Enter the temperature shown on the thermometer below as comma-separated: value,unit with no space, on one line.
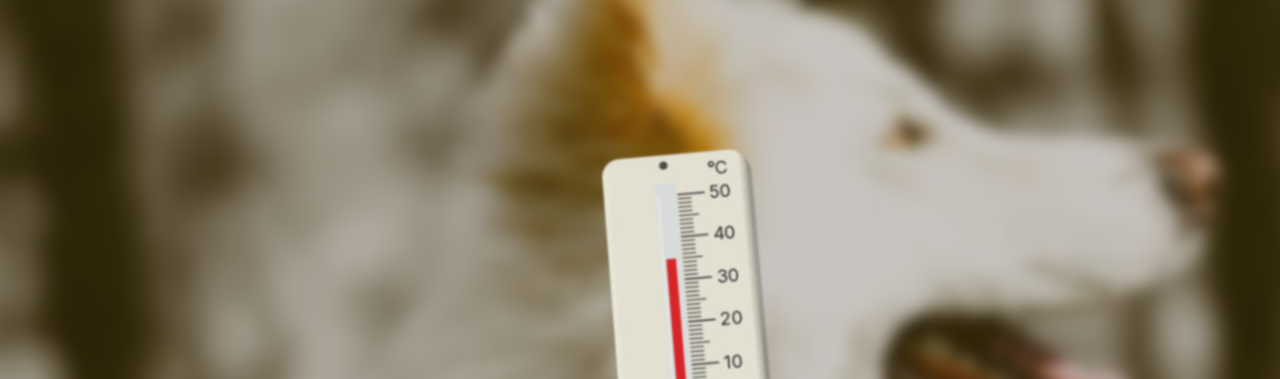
35,°C
